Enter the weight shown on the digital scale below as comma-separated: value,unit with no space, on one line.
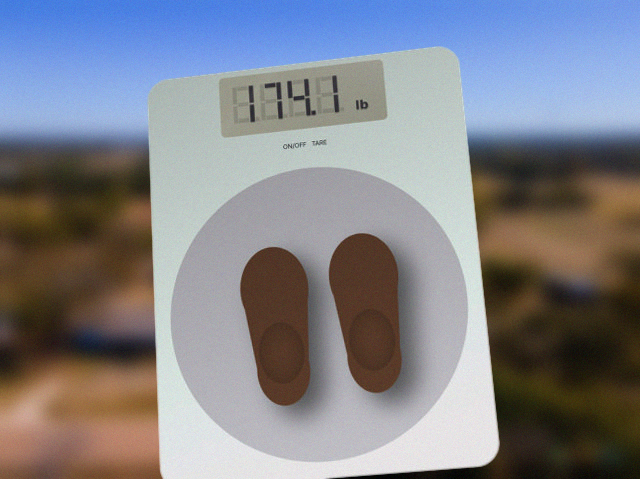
174.1,lb
